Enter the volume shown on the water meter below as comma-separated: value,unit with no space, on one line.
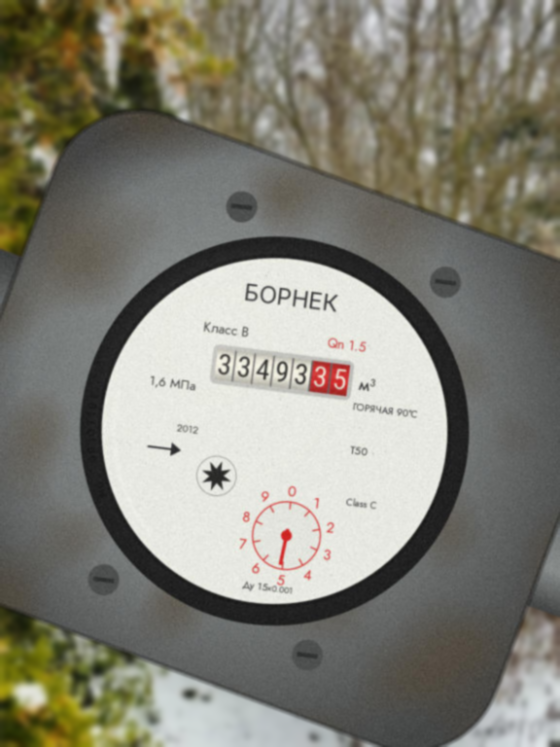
33493.355,m³
